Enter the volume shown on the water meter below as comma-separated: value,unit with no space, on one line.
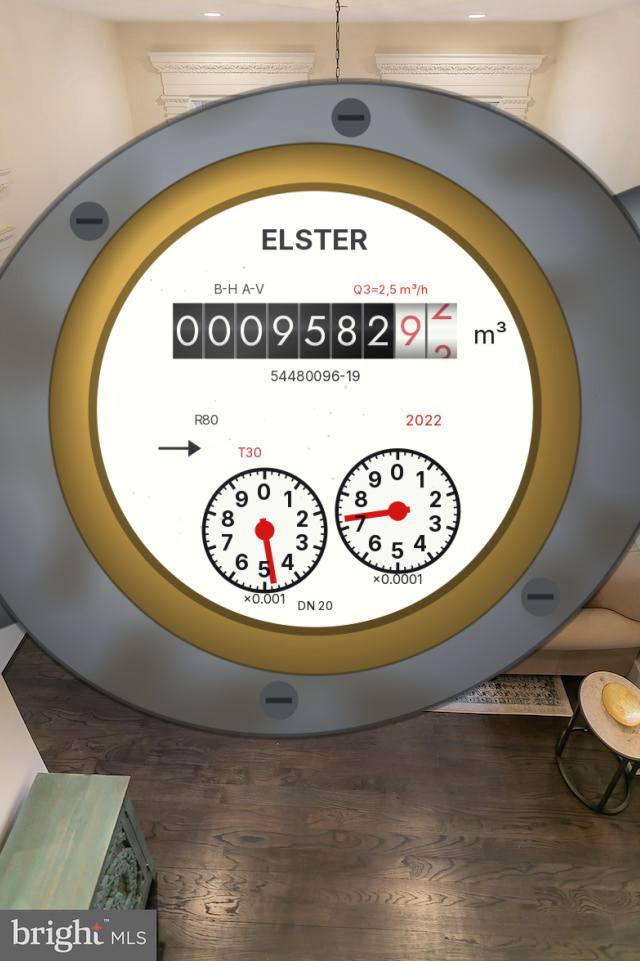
9582.9247,m³
